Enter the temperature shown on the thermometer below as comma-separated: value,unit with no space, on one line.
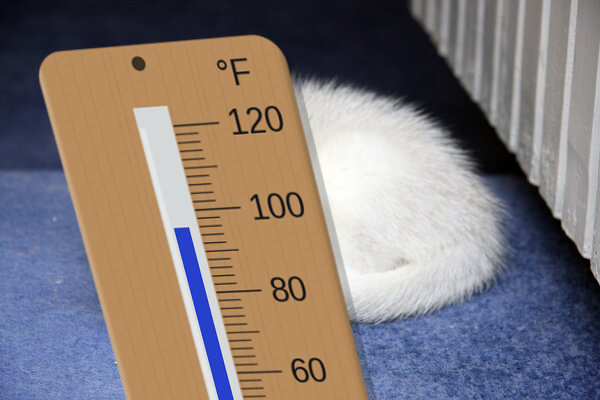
96,°F
